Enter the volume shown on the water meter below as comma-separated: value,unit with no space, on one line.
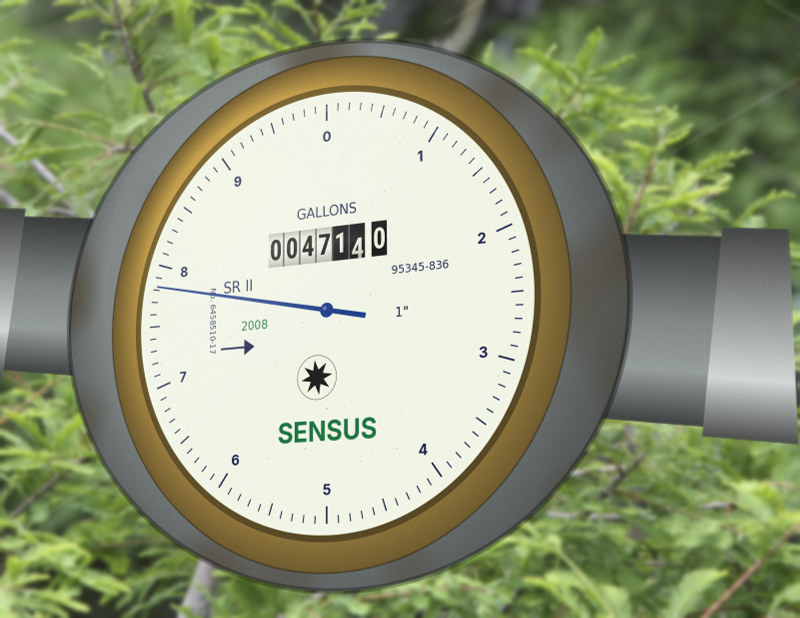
47137.8,gal
